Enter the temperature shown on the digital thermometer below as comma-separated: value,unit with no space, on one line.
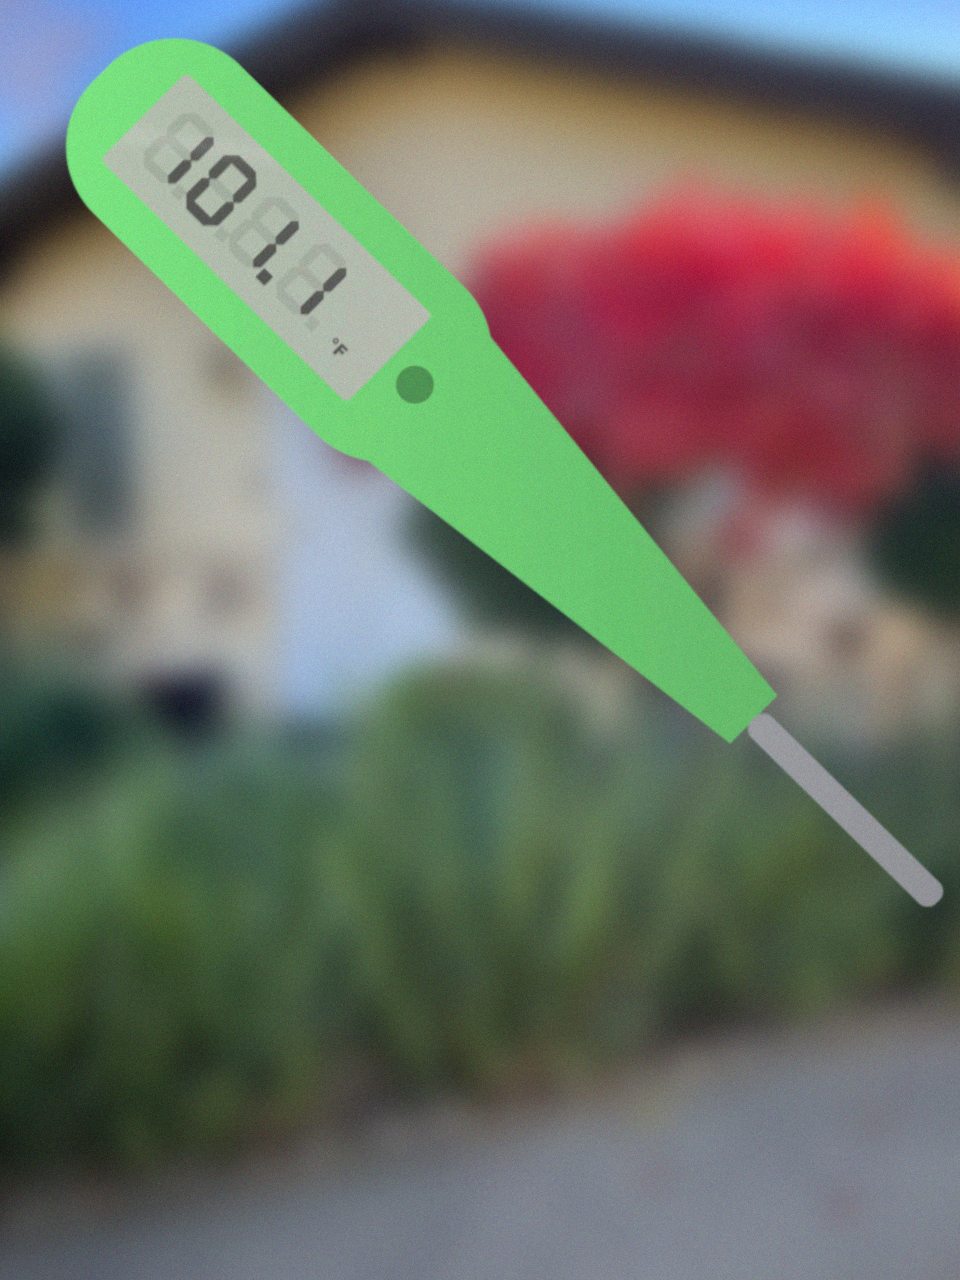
101.1,°F
